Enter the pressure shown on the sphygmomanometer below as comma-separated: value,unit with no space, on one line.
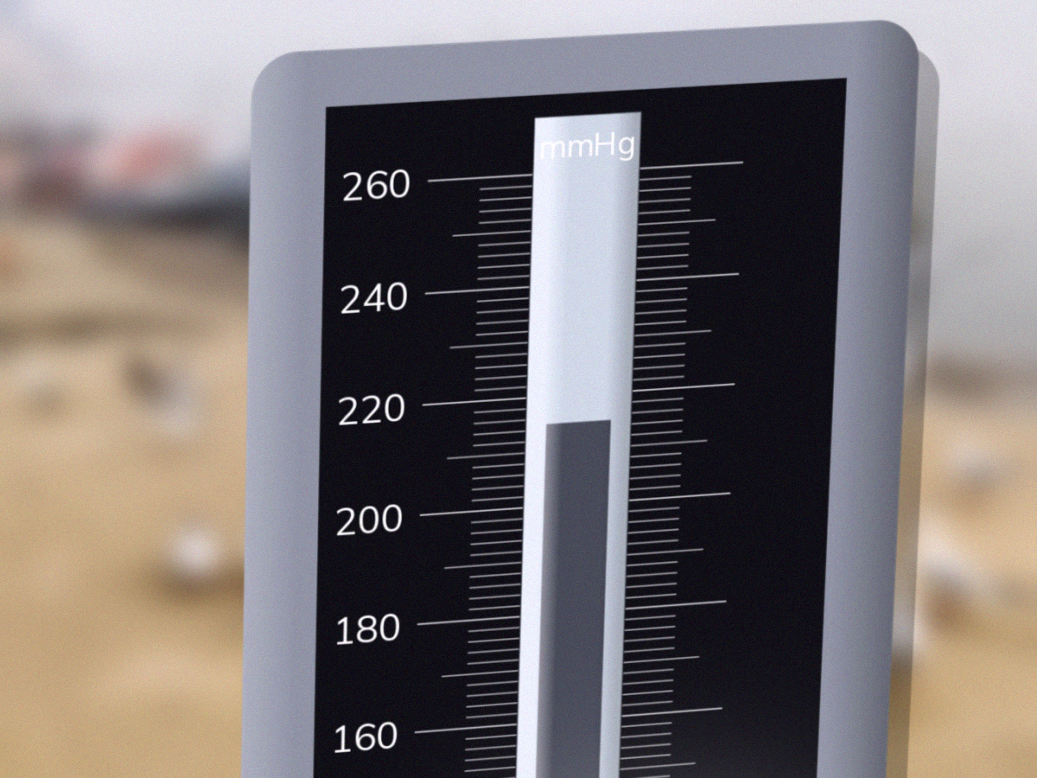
215,mmHg
